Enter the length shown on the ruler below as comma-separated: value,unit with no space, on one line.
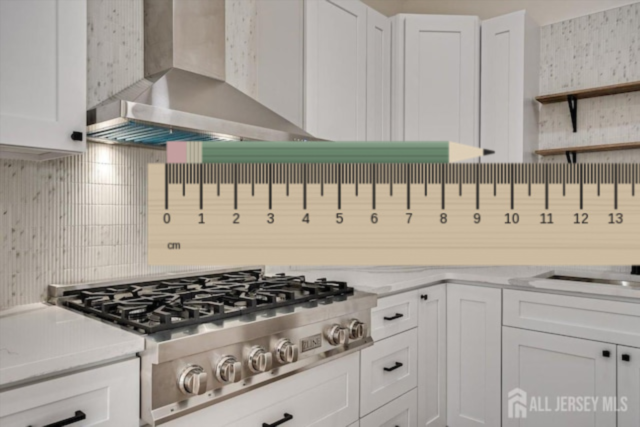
9.5,cm
